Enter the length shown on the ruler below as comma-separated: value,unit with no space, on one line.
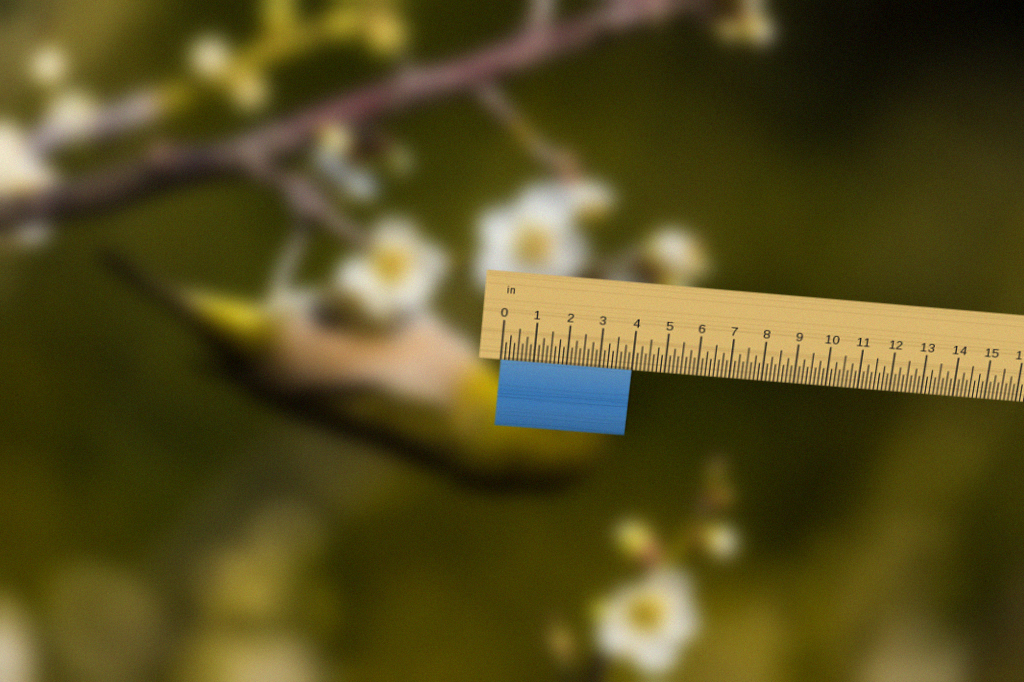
4,in
